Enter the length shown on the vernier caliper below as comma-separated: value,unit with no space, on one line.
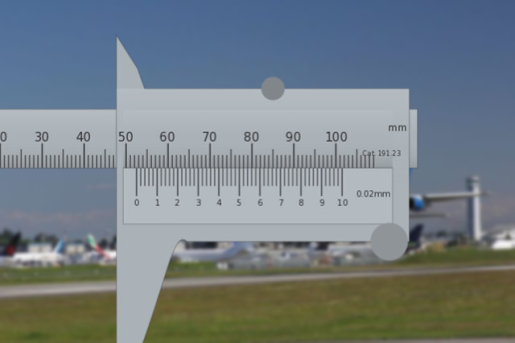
52.5,mm
